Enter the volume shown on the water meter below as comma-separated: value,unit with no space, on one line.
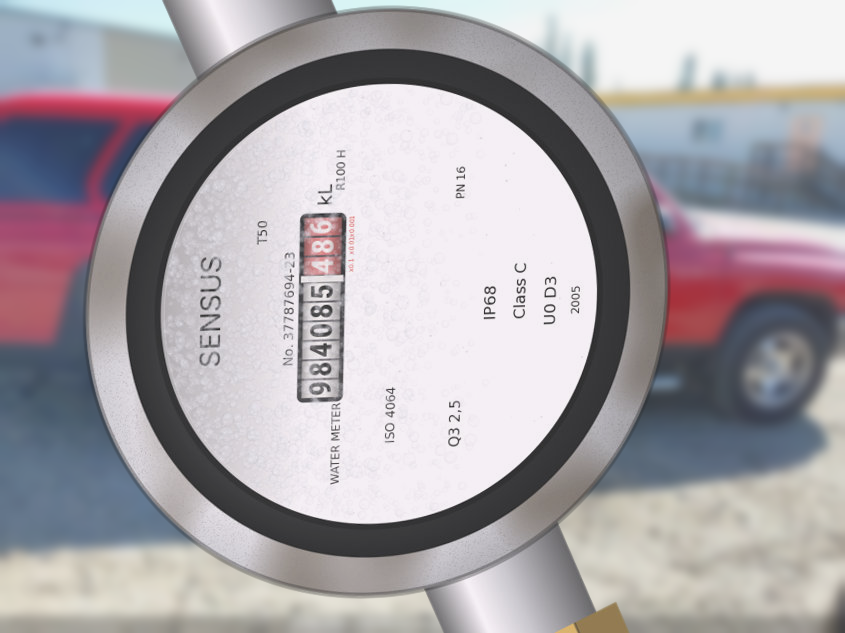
984085.486,kL
